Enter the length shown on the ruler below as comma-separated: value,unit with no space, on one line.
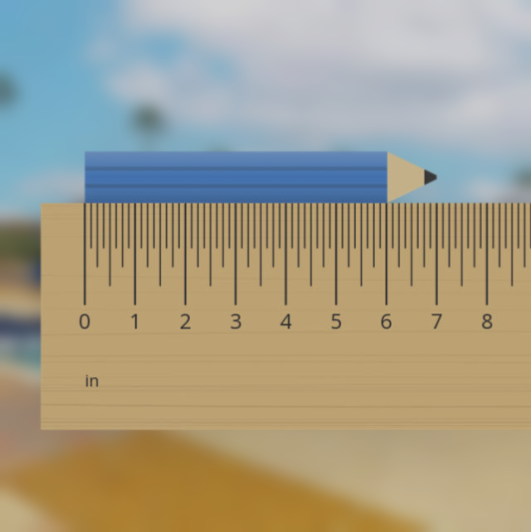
7,in
